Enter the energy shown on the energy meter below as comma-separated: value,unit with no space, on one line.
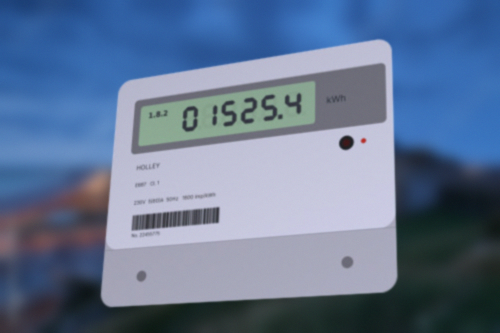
1525.4,kWh
